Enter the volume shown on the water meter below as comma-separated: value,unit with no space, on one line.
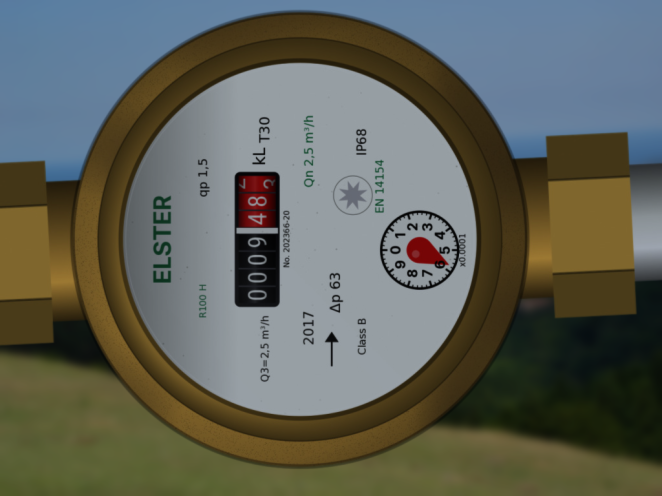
9.4825,kL
